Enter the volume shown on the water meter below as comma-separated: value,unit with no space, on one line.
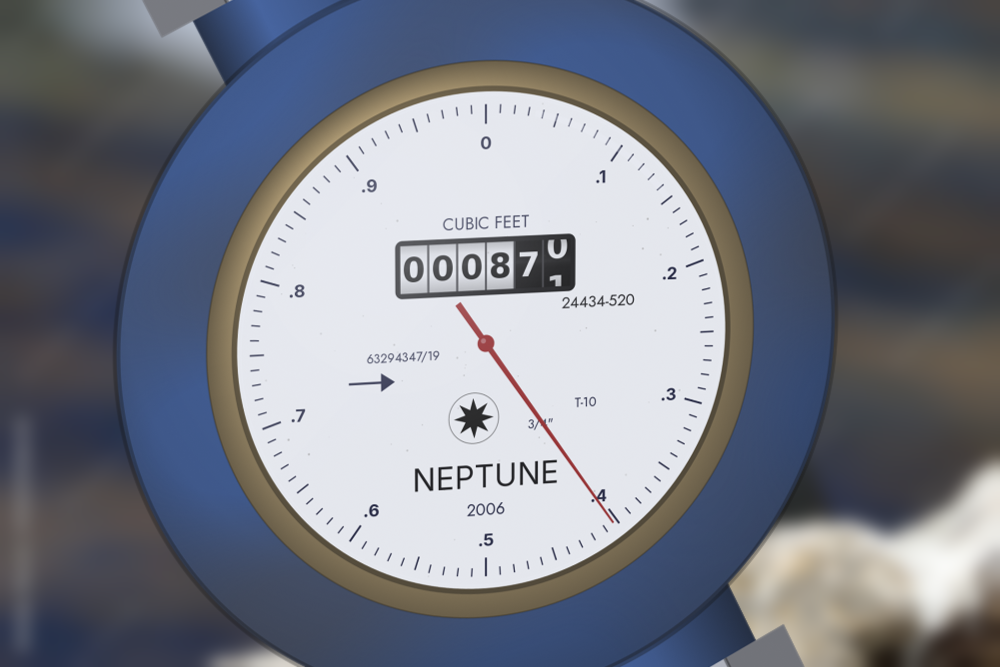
870.40,ft³
